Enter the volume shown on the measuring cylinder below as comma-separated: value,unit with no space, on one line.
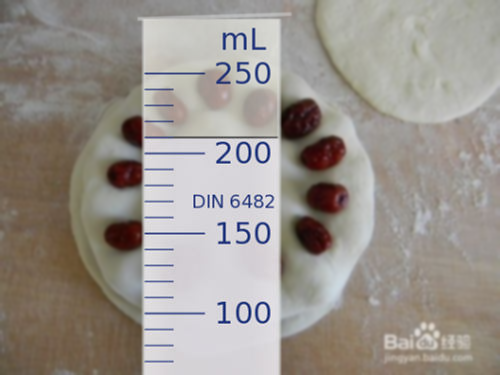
210,mL
